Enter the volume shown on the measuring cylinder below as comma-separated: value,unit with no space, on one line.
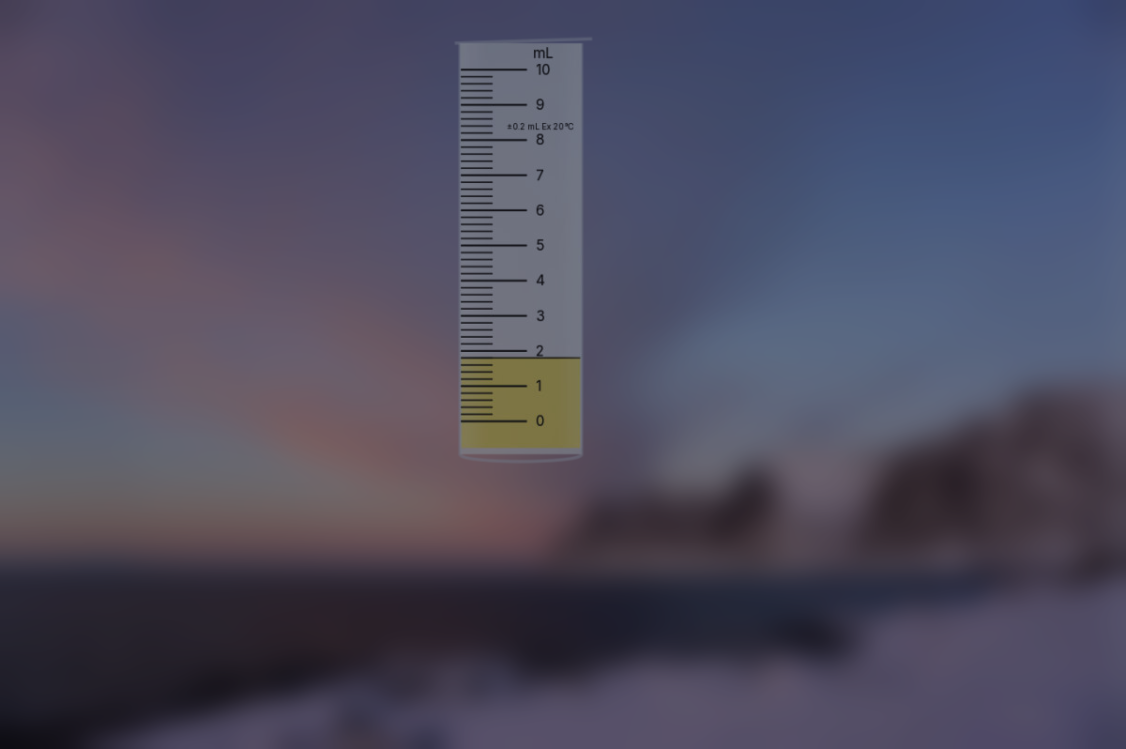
1.8,mL
